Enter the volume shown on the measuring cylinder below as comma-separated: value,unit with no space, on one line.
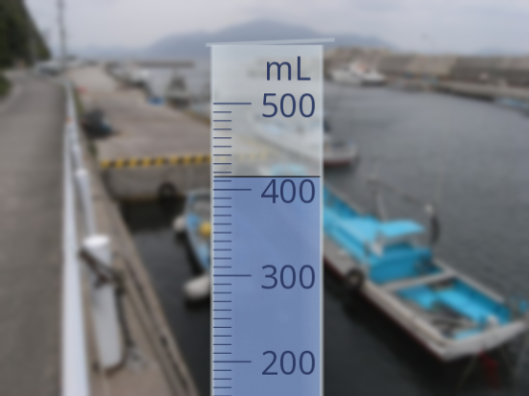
415,mL
